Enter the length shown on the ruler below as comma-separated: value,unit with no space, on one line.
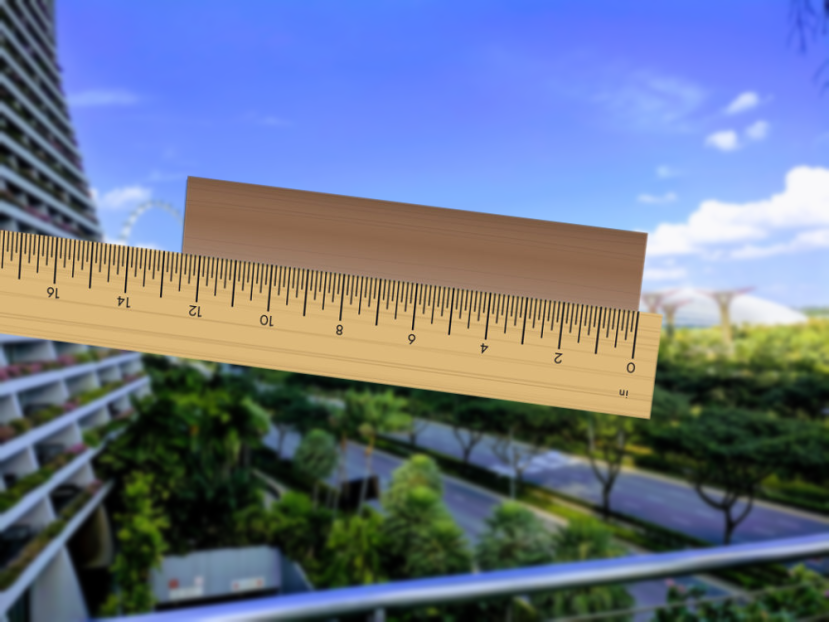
12.5,in
